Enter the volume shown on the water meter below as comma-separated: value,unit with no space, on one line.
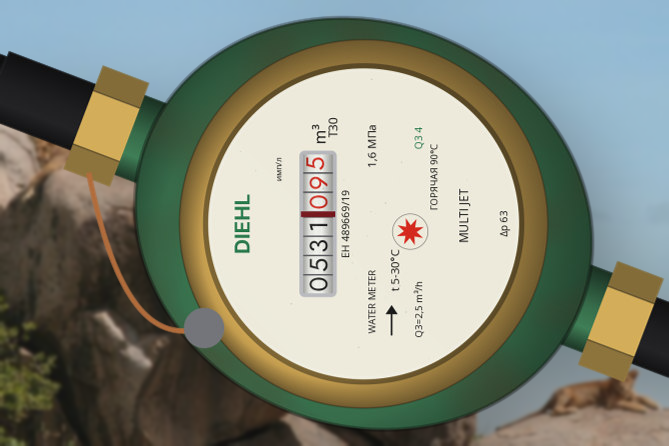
531.095,m³
